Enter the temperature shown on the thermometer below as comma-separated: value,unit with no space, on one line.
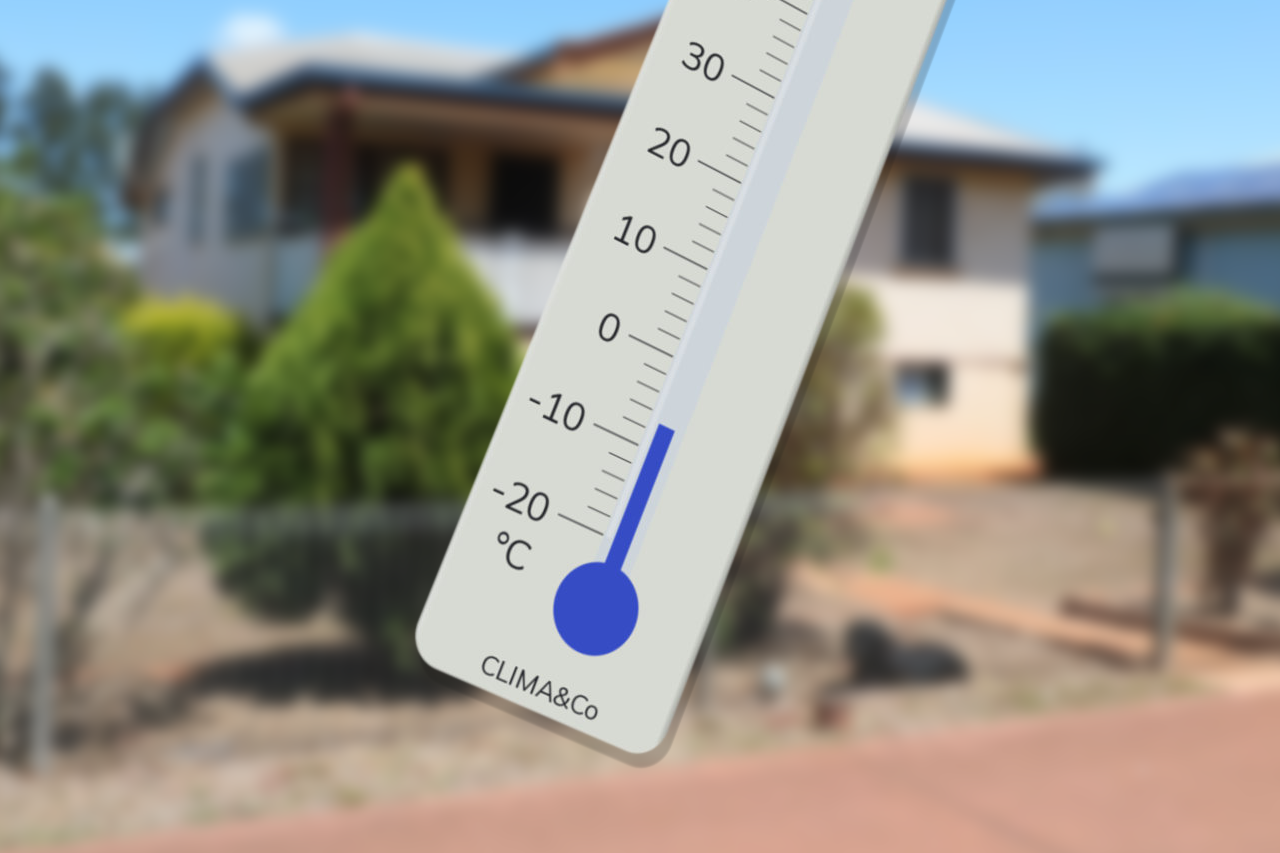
-7,°C
